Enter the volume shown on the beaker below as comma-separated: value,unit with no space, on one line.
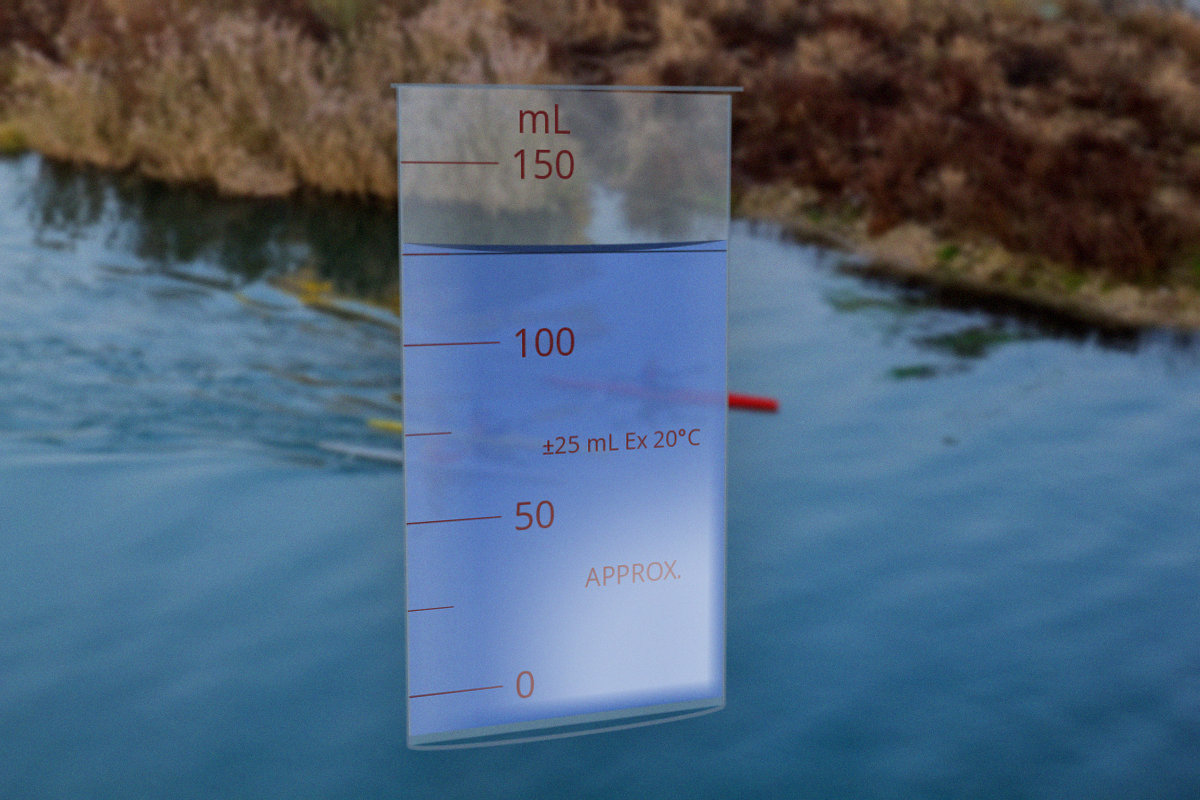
125,mL
